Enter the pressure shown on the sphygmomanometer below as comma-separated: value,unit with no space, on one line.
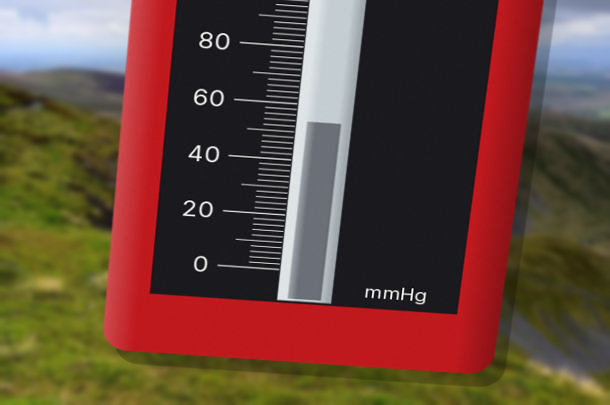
54,mmHg
